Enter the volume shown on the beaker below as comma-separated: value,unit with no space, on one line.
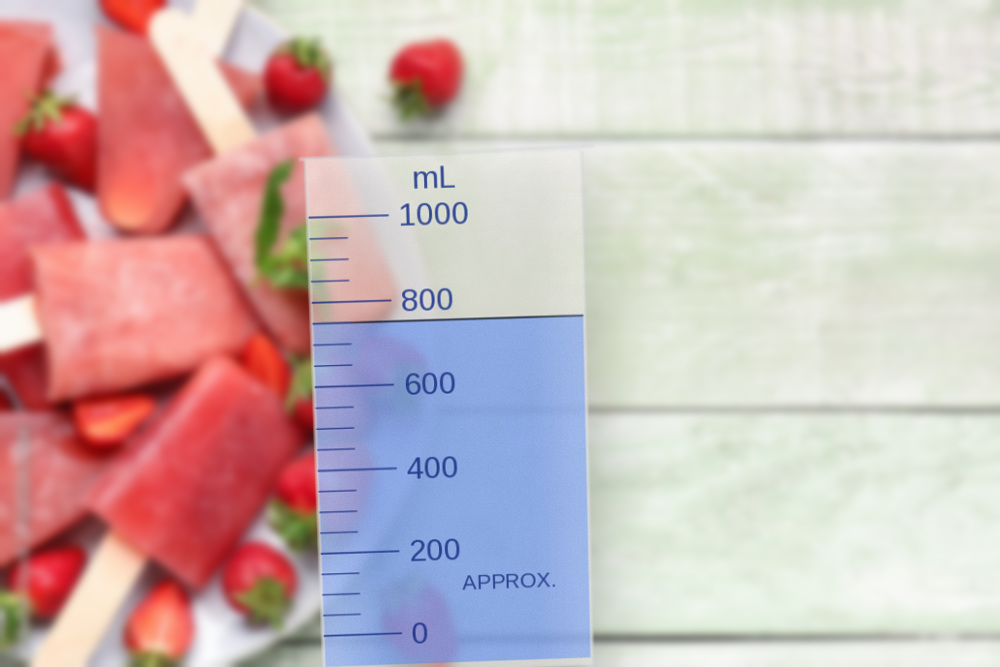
750,mL
